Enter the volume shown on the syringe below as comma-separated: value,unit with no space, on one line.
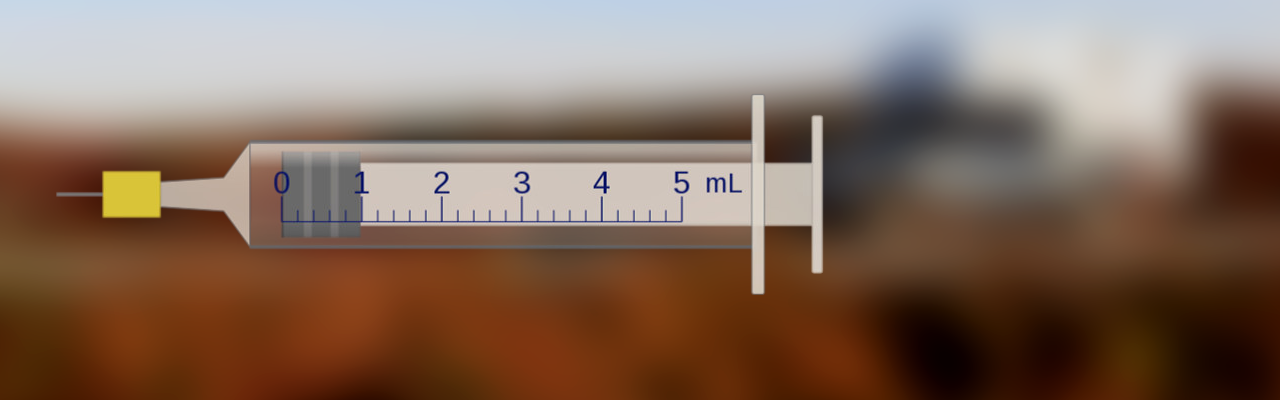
0,mL
